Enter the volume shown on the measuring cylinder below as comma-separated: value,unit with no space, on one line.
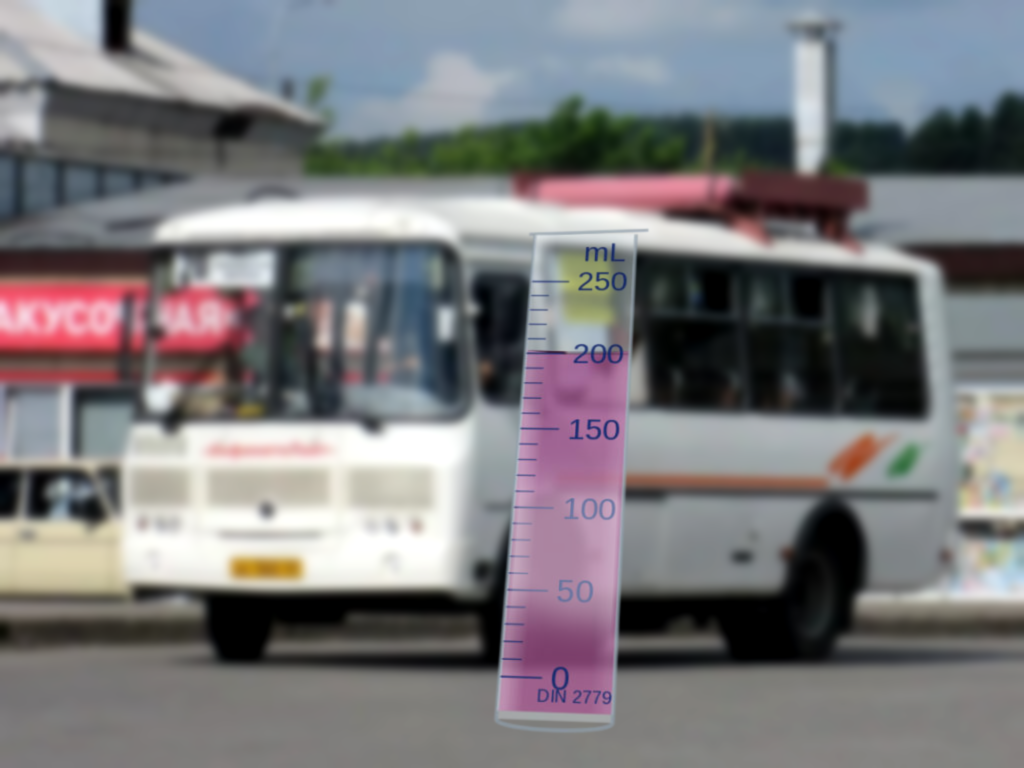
200,mL
